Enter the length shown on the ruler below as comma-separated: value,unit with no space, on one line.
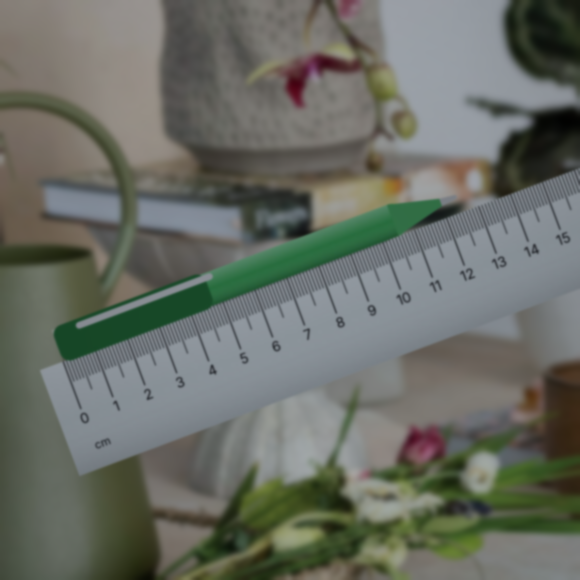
12.5,cm
